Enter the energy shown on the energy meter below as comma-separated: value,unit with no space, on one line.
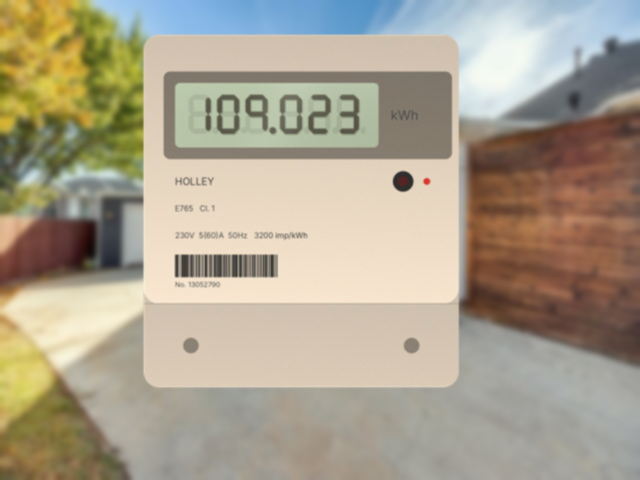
109.023,kWh
